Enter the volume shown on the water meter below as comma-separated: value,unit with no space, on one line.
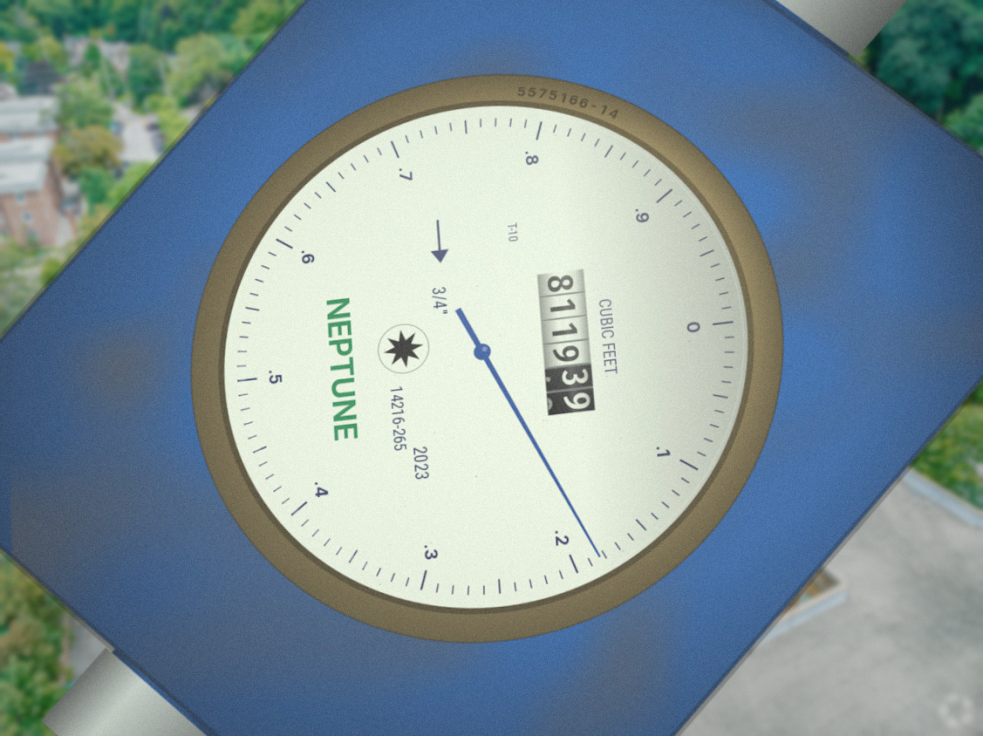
811939.18,ft³
